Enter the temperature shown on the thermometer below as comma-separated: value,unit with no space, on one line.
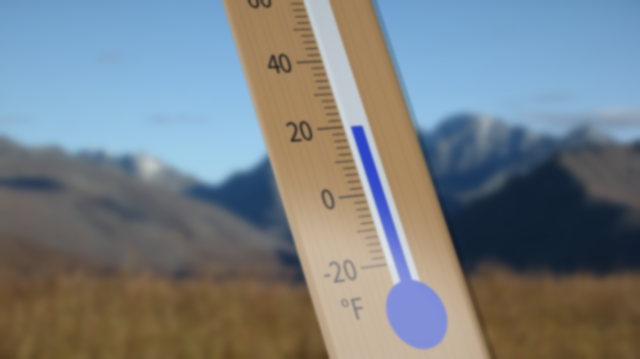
20,°F
